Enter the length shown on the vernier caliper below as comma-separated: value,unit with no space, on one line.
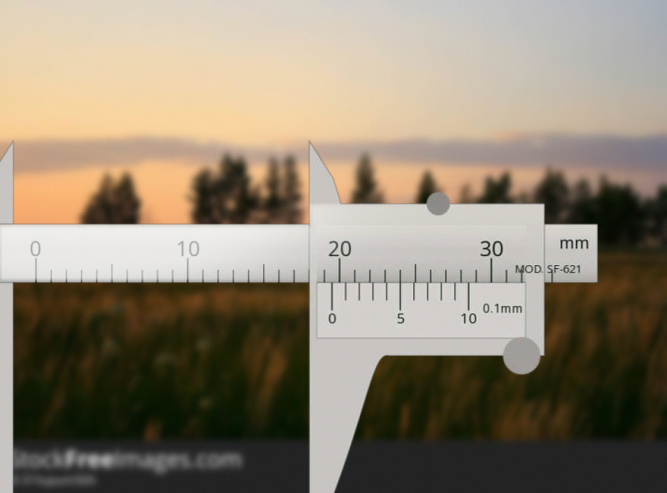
19.5,mm
